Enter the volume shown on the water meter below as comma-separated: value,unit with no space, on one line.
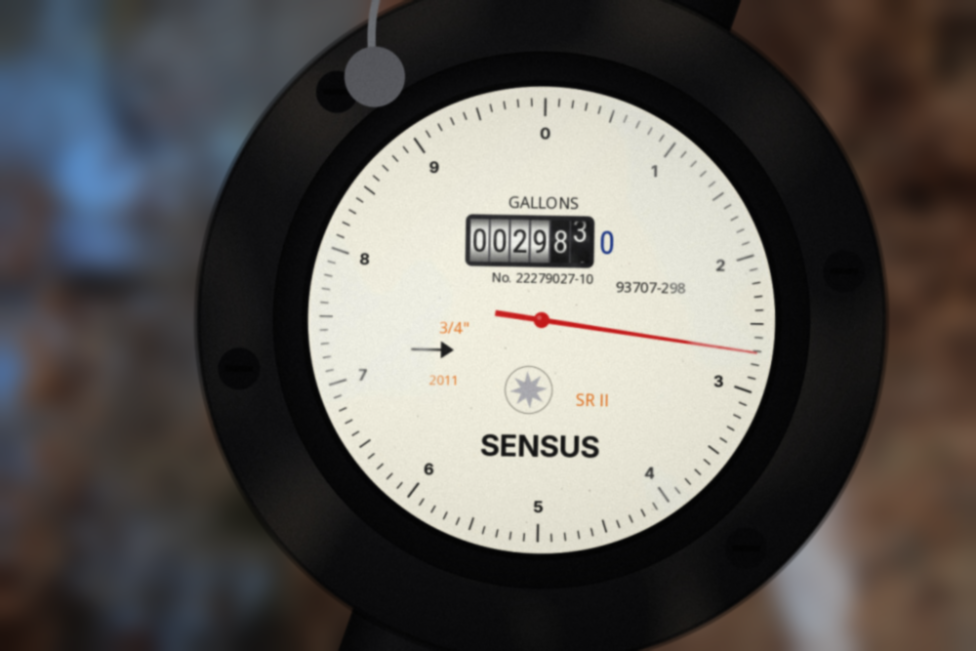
29832.7,gal
